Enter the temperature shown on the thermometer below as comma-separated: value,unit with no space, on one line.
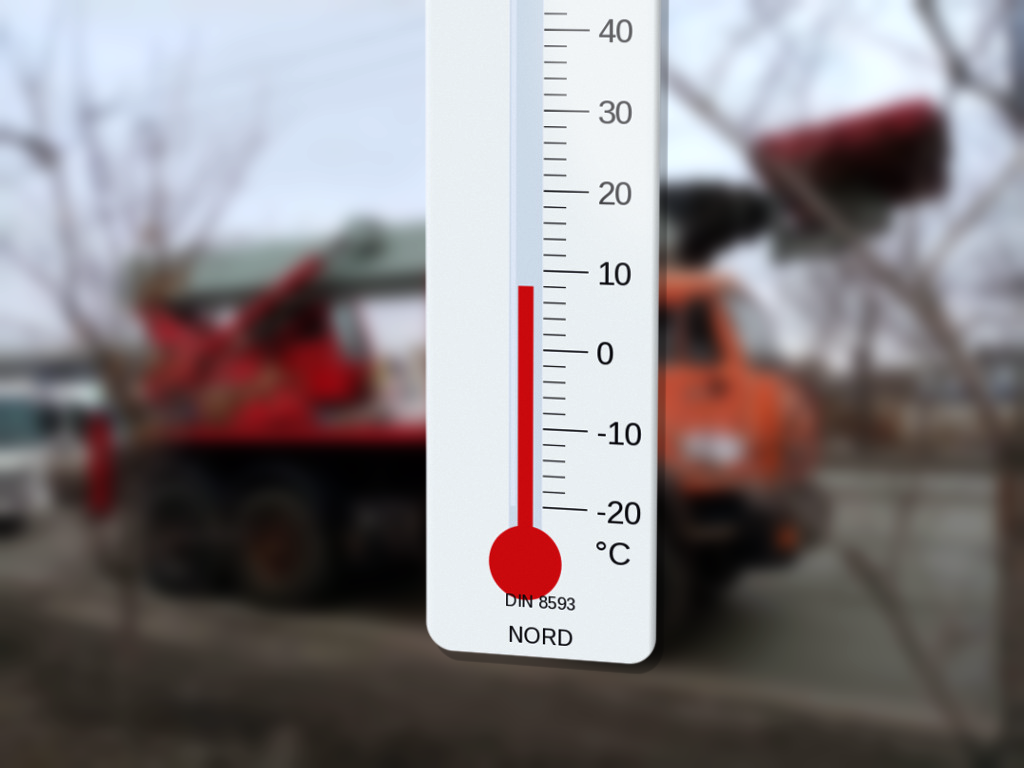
8,°C
